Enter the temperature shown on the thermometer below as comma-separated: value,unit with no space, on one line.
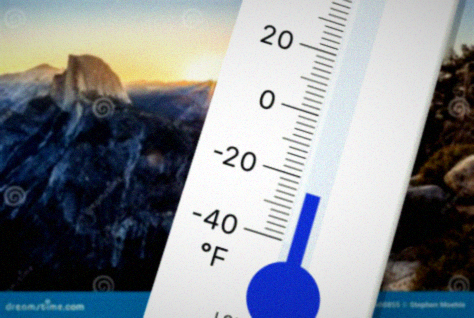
-24,°F
